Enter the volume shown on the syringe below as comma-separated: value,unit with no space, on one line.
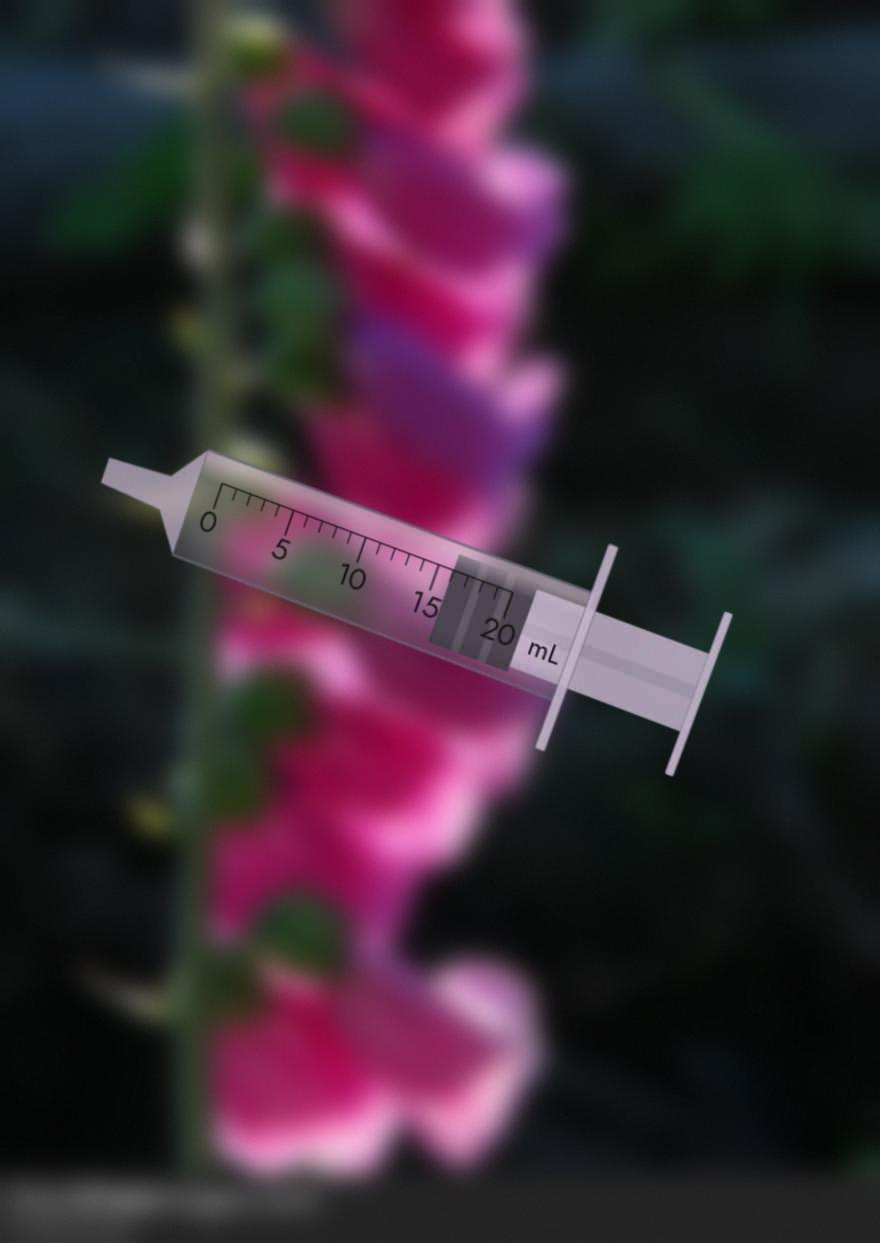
16,mL
